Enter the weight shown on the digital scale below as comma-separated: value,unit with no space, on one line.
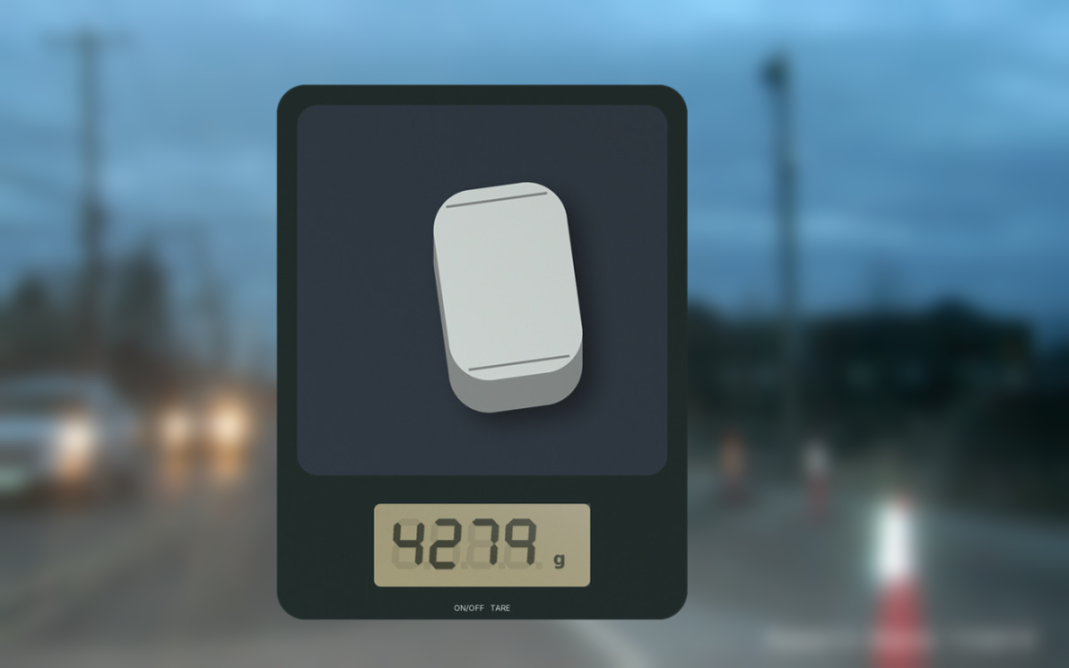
4279,g
